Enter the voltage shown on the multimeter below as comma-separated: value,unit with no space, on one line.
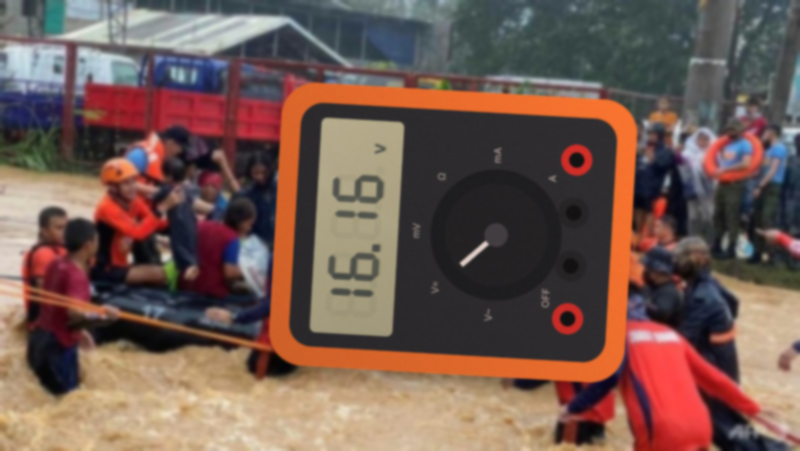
16.16,V
